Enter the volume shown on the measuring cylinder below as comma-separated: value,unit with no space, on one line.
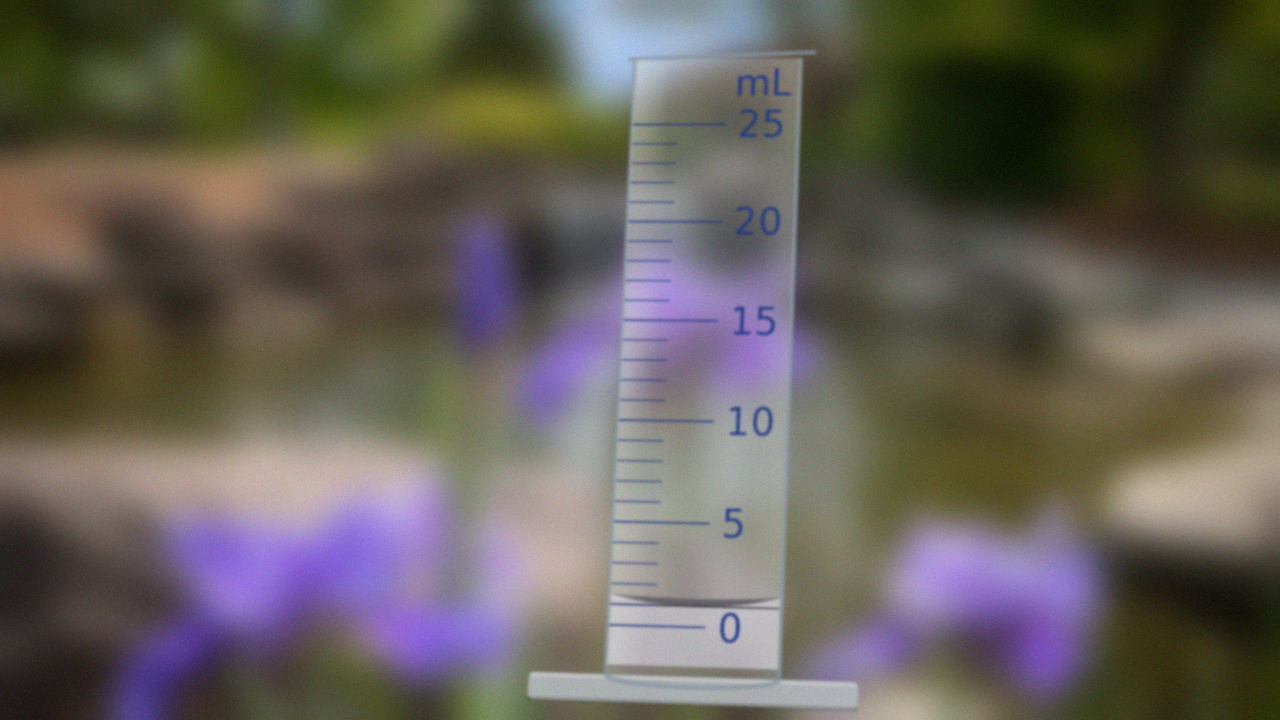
1,mL
